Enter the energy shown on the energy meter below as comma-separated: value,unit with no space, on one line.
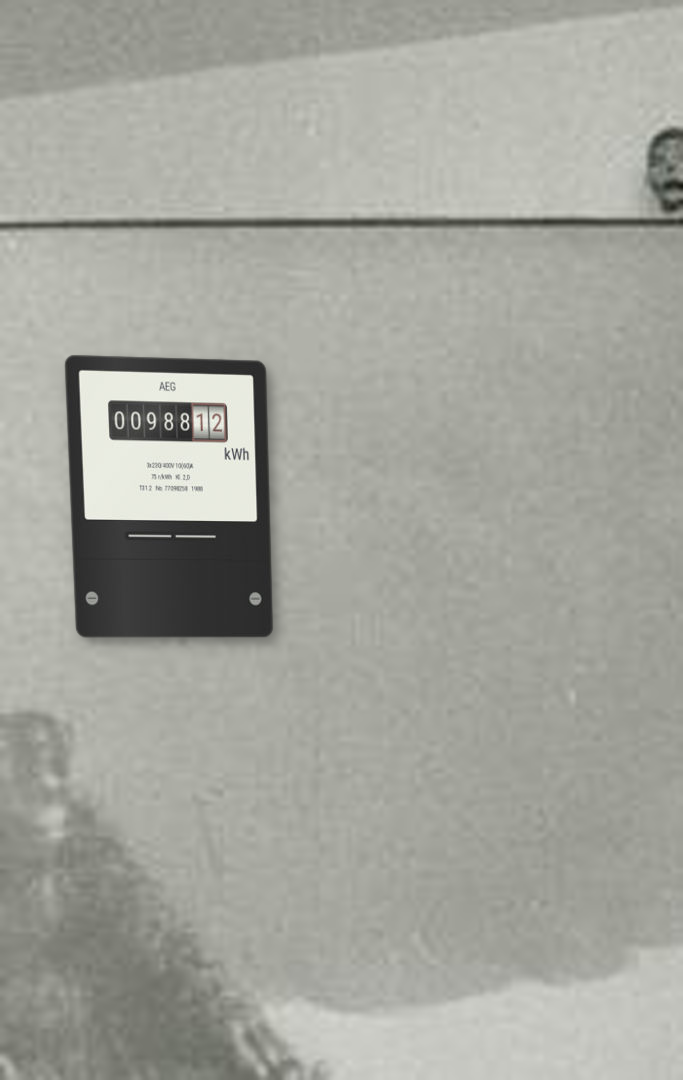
988.12,kWh
